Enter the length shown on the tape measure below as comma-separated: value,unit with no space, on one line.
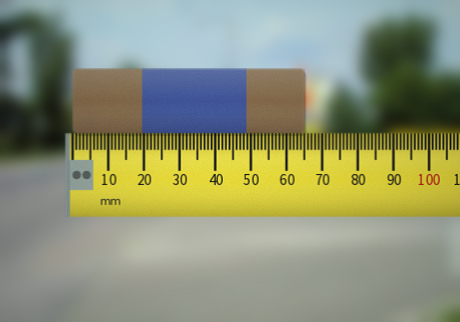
65,mm
